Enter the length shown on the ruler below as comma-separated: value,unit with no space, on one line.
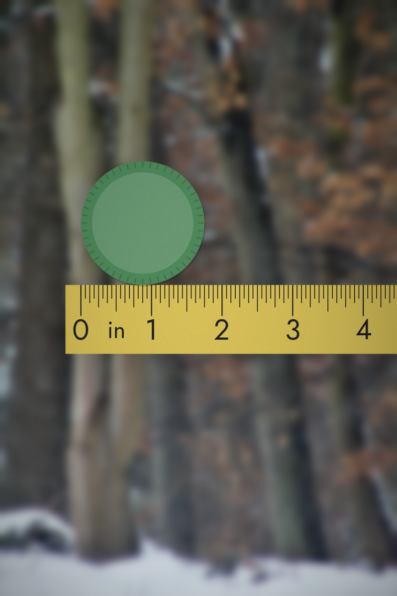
1.75,in
